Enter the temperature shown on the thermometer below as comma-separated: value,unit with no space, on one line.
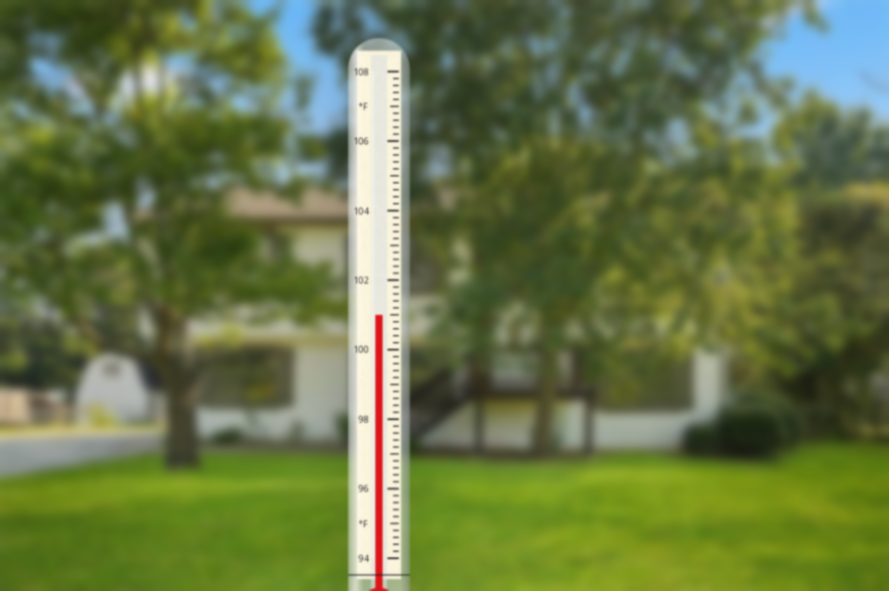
101,°F
